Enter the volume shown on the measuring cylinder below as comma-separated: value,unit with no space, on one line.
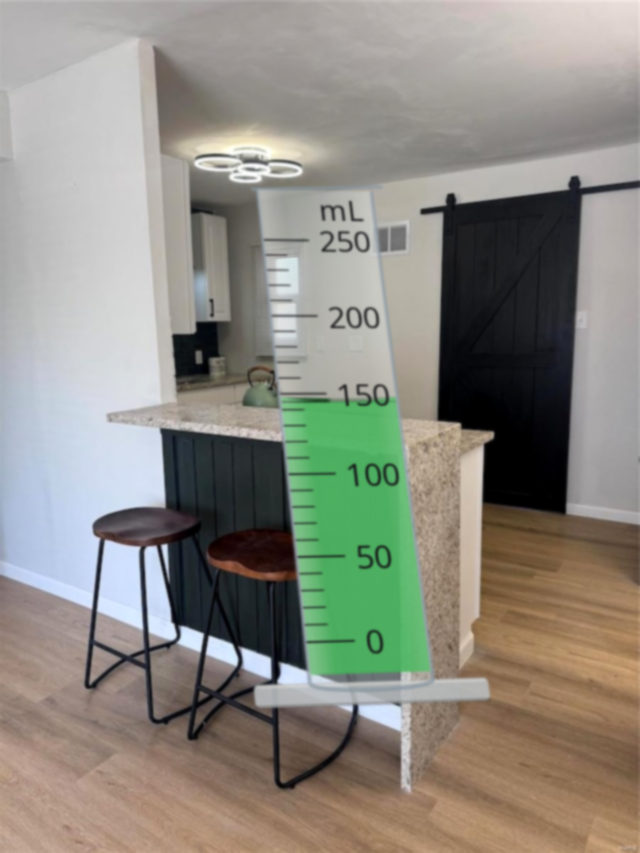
145,mL
